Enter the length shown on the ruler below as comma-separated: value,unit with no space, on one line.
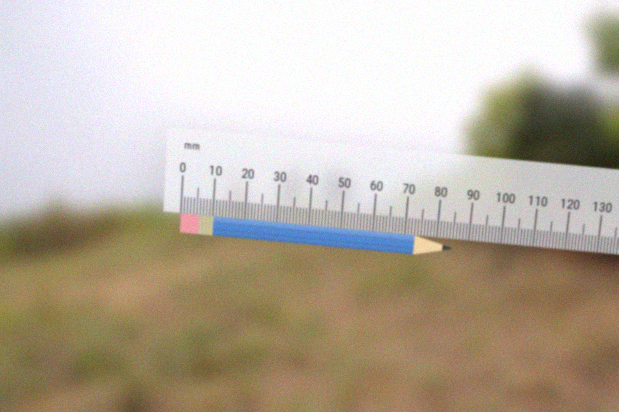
85,mm
